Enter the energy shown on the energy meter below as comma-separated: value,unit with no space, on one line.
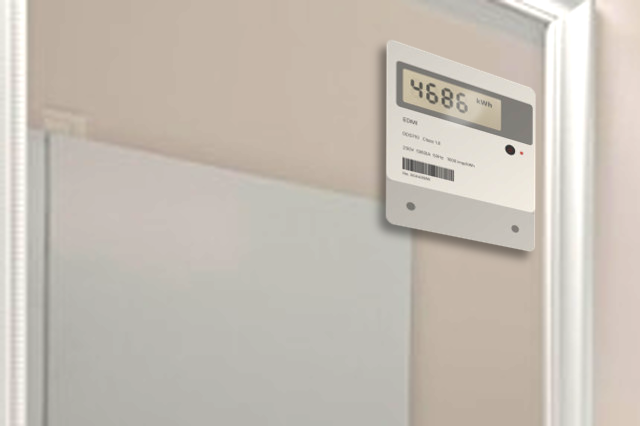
4686,kWh
